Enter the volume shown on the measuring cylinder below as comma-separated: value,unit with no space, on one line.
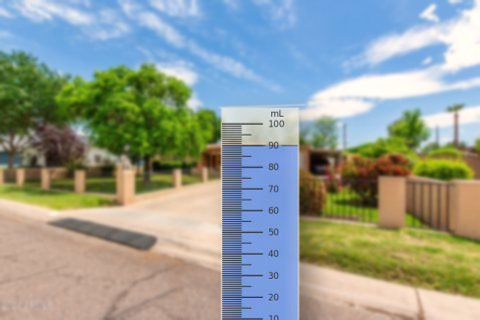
90,mL
